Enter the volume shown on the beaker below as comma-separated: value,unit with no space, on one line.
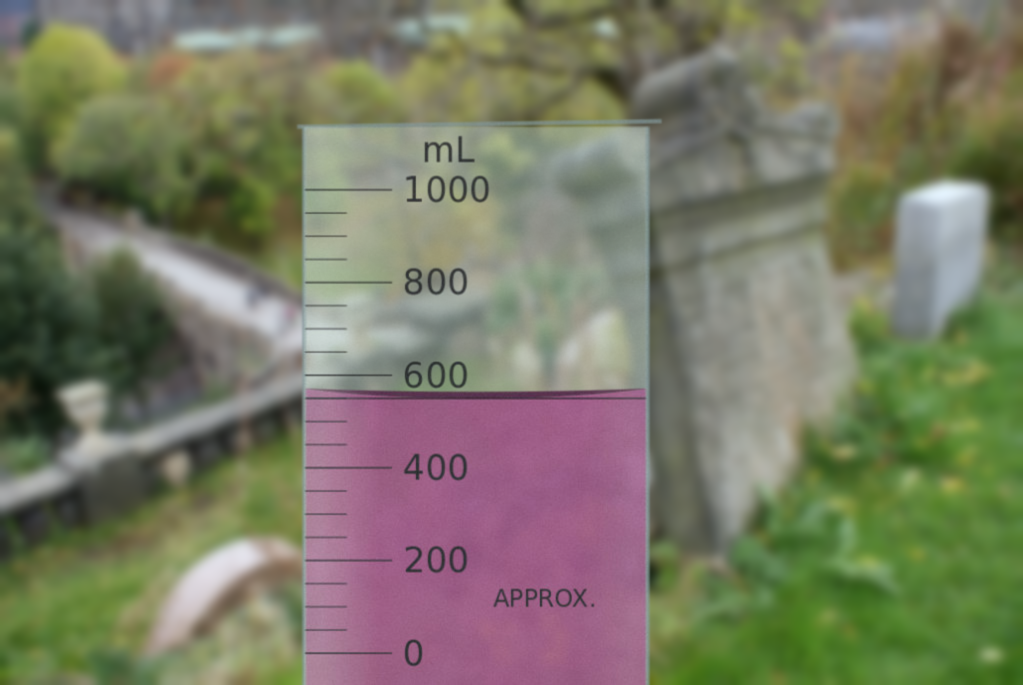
550,mL
